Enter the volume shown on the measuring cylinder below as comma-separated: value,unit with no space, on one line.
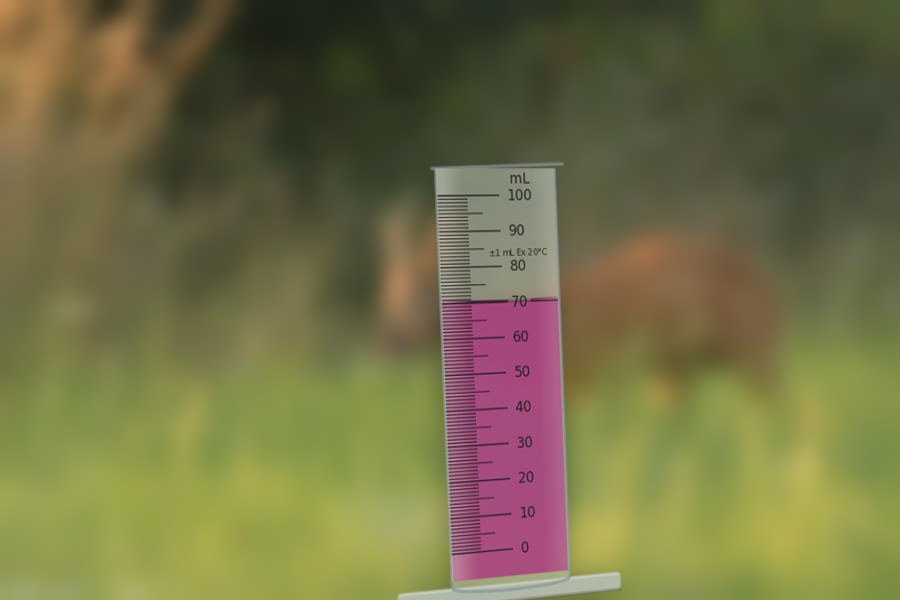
70,mL
